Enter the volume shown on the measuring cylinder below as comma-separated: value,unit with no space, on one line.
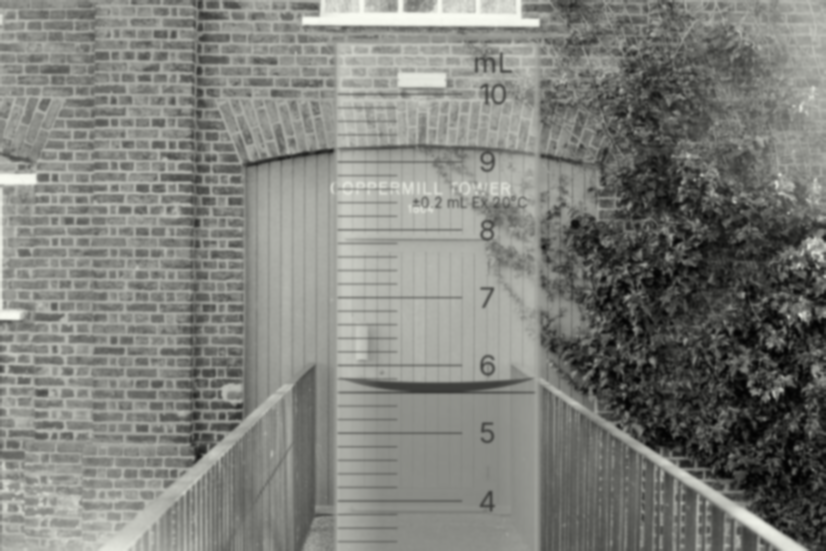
5.6,mL
